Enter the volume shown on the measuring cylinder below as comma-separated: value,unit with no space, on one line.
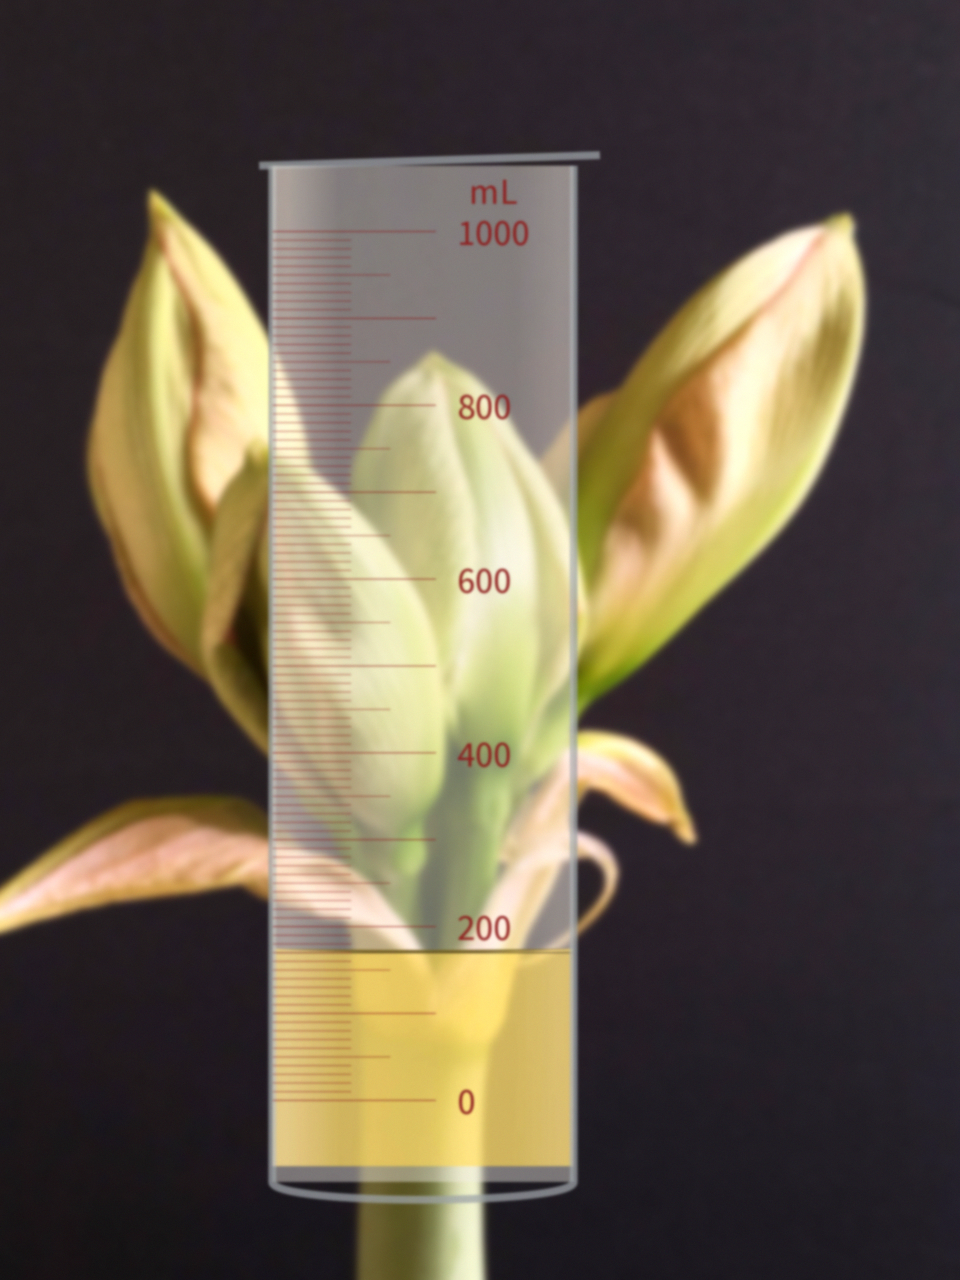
170,mL
